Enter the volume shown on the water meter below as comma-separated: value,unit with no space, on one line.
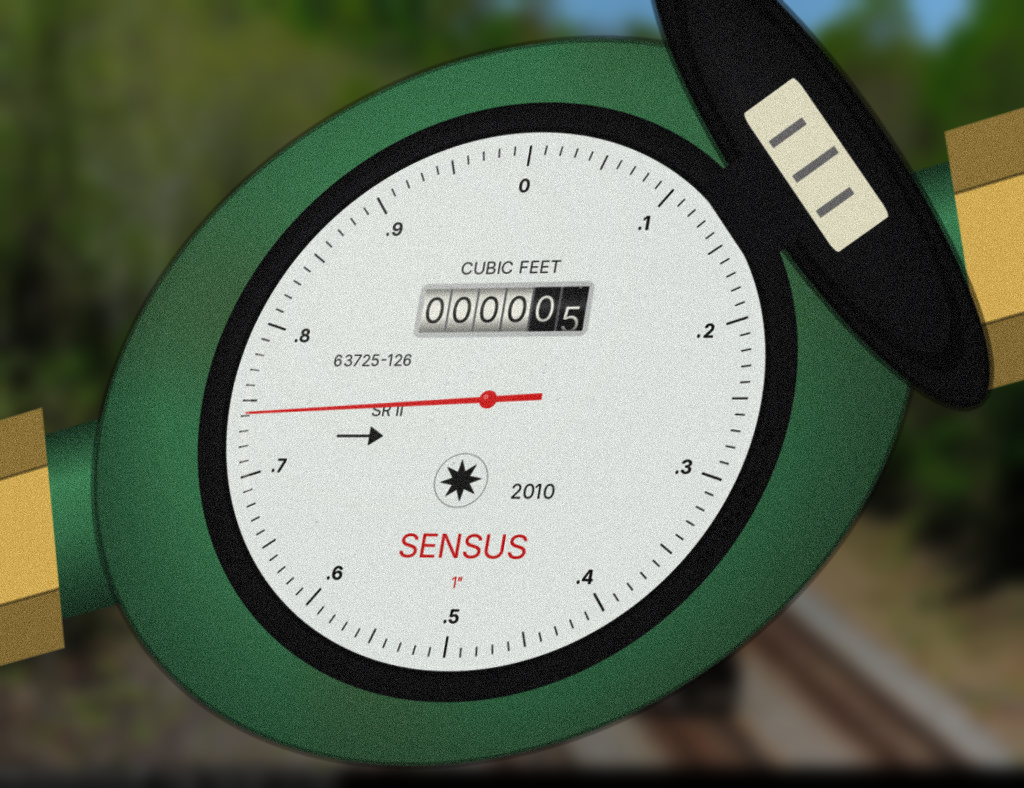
4.74,ft³
